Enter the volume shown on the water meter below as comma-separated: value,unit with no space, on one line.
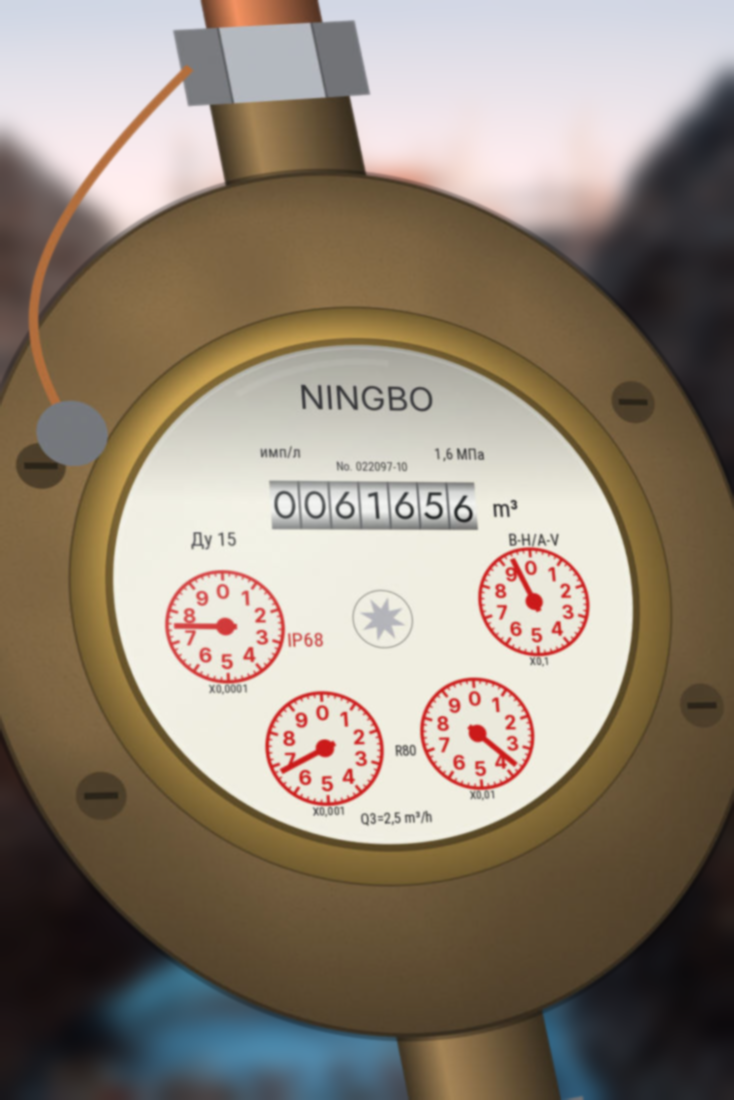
61655.9367,m³
